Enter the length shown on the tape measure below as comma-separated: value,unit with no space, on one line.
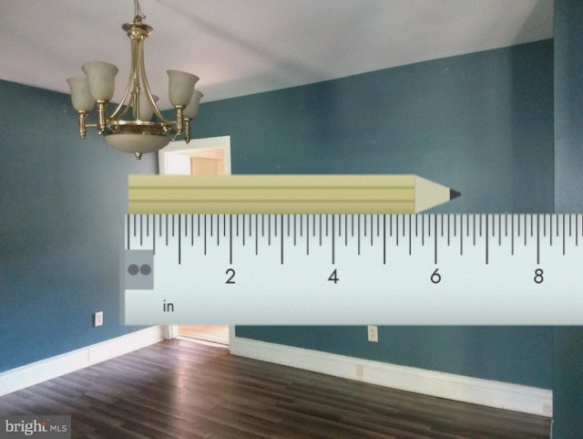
6.5,in
